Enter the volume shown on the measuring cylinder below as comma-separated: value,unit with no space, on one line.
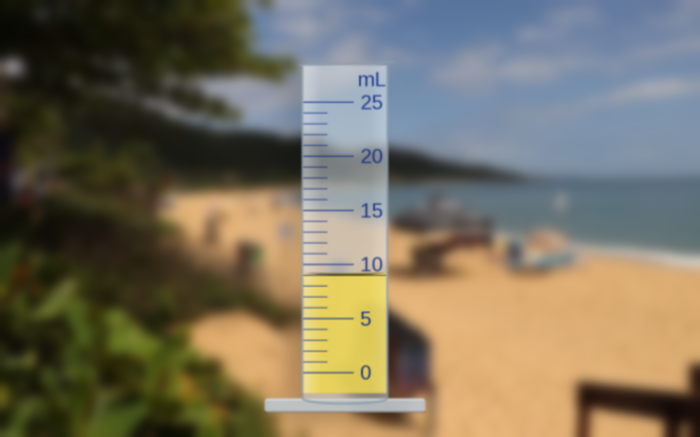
9,mL
